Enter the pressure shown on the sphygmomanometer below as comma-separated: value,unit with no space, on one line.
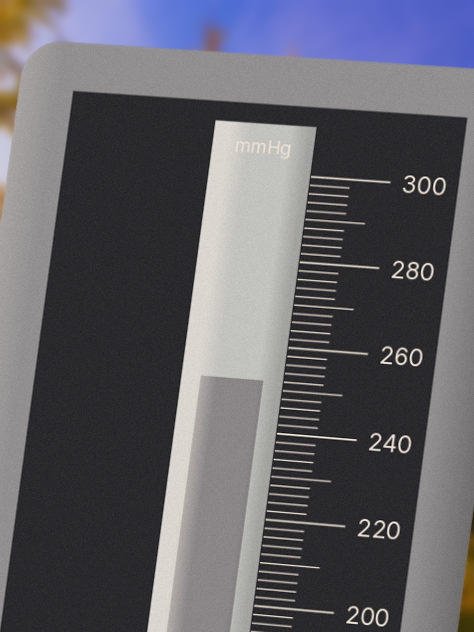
252,mmHg
